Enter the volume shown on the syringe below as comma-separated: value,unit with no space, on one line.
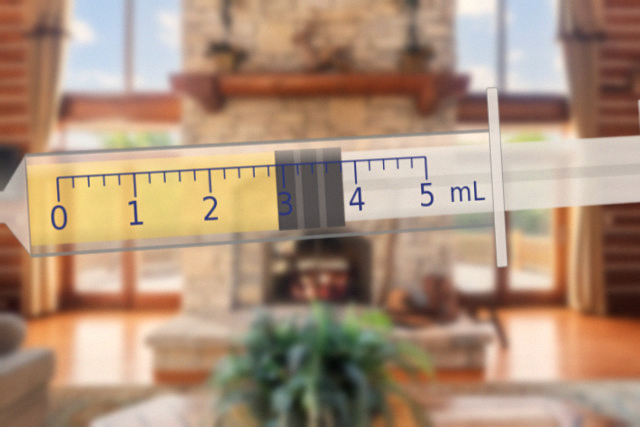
2.9,mL
